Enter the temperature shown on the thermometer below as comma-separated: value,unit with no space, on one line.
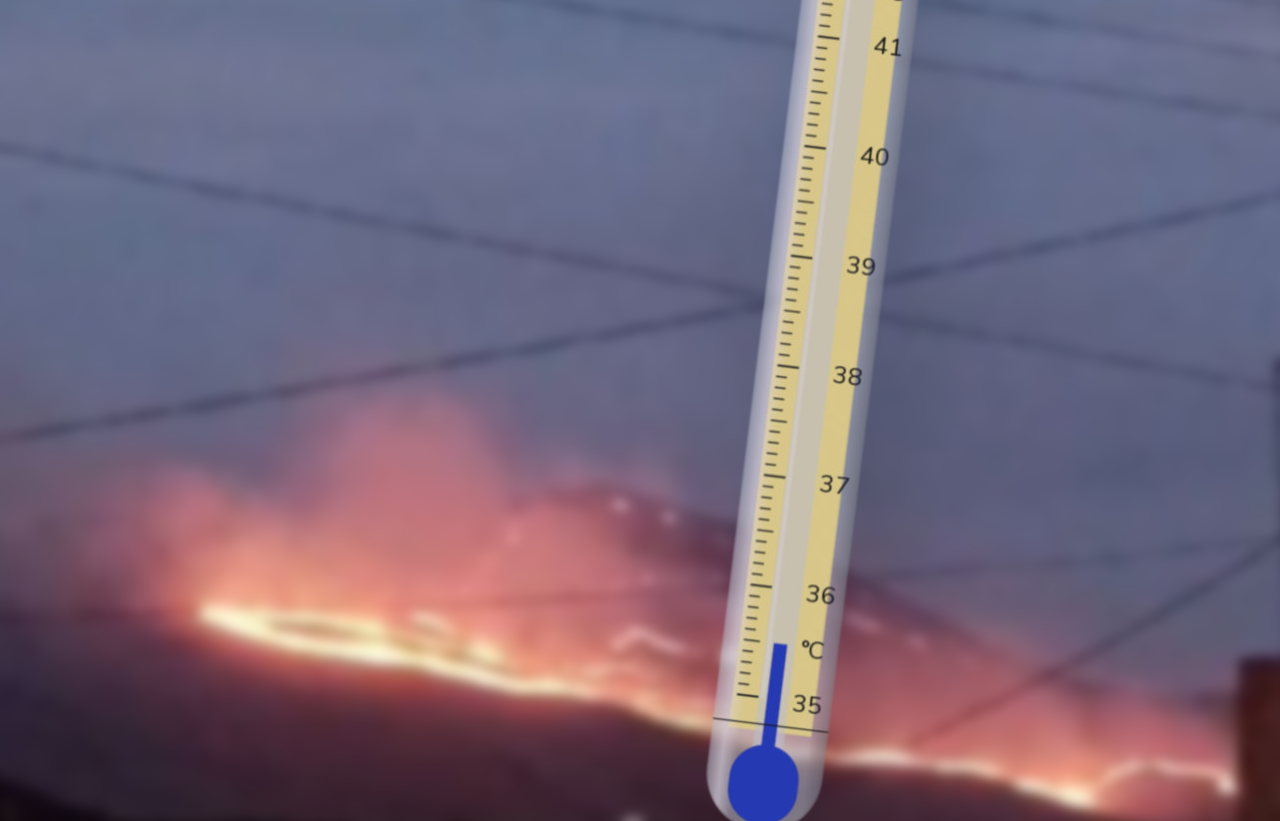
35.5,°C
